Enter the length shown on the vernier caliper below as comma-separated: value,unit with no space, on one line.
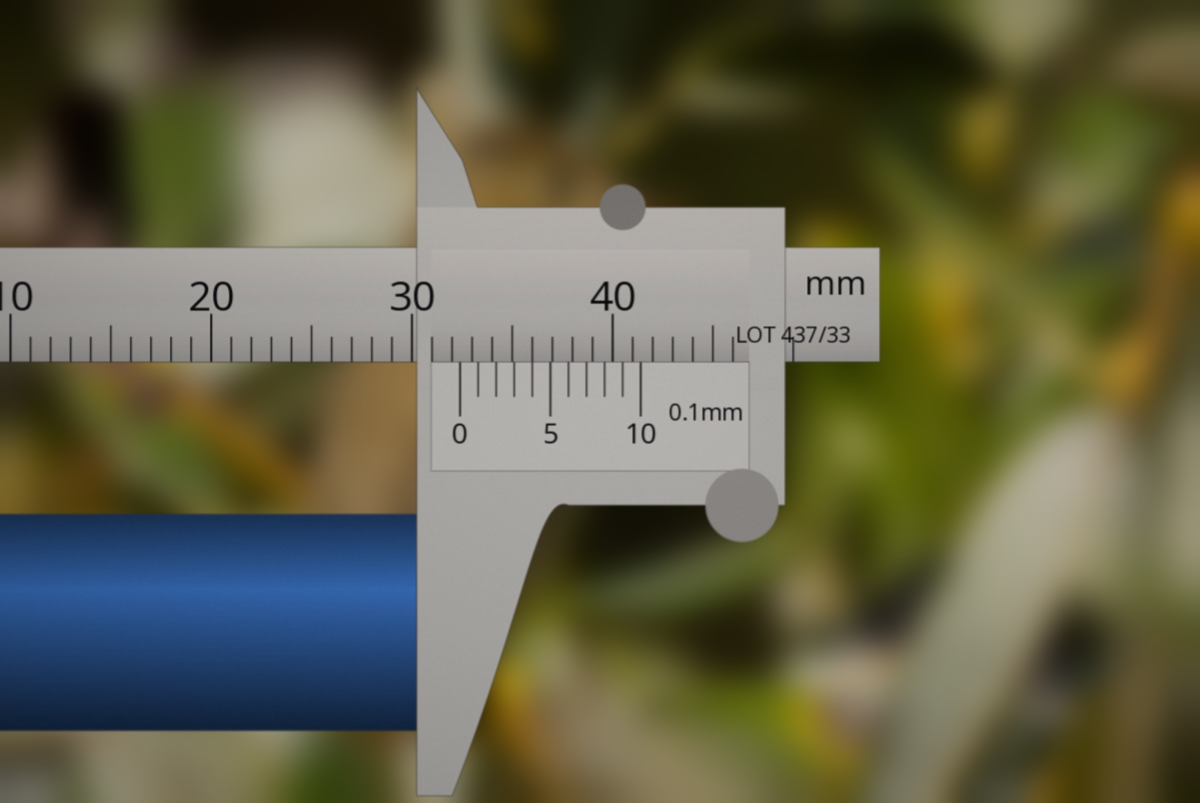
32.4,mm
